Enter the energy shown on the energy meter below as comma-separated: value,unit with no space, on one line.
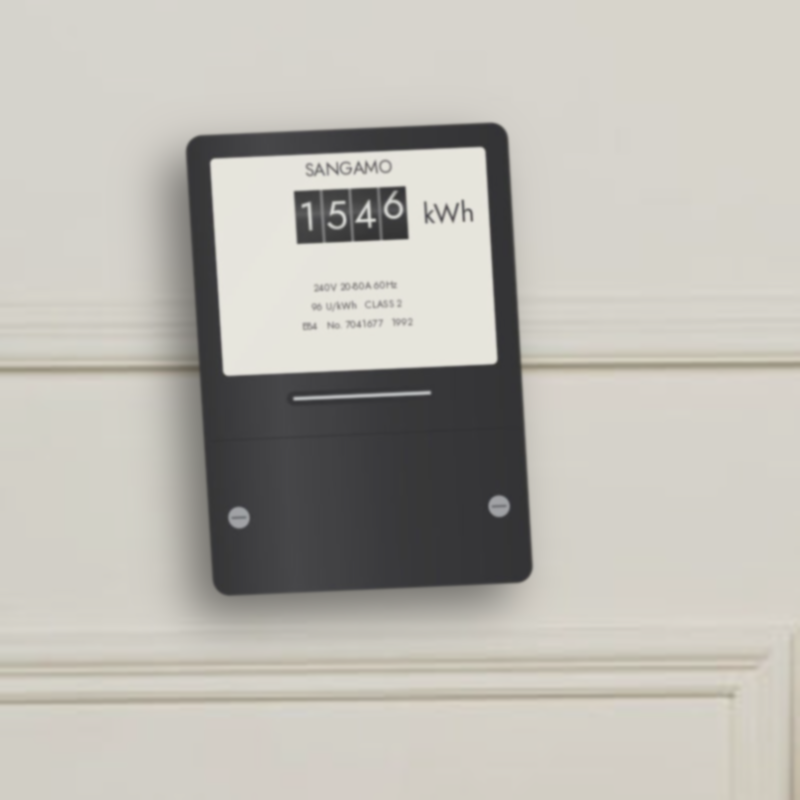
1546,kWh
